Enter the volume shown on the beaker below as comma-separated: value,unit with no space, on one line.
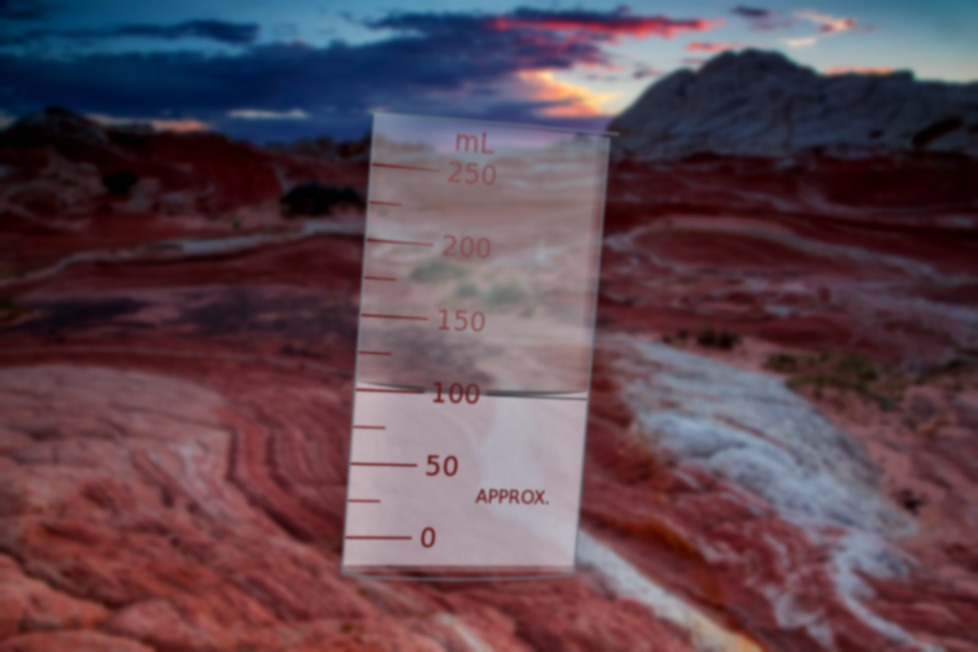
100,mL
